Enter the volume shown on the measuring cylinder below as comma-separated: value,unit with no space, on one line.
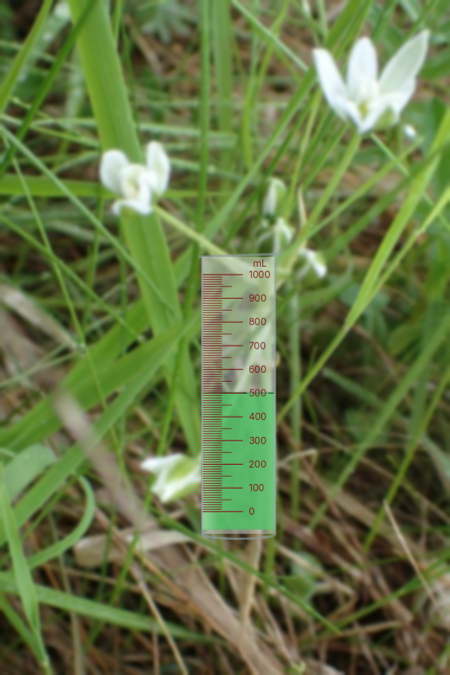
500,mL
